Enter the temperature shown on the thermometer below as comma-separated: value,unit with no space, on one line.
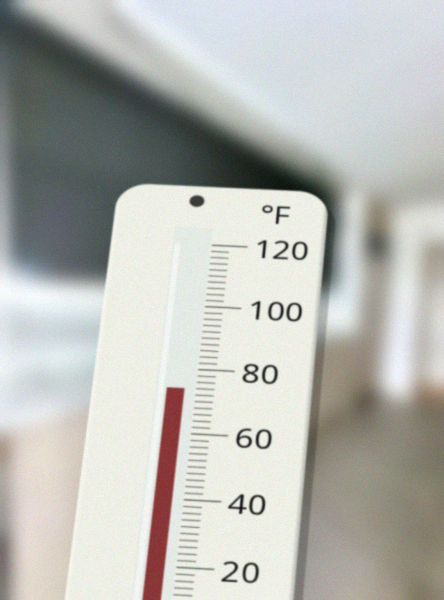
74,°F
